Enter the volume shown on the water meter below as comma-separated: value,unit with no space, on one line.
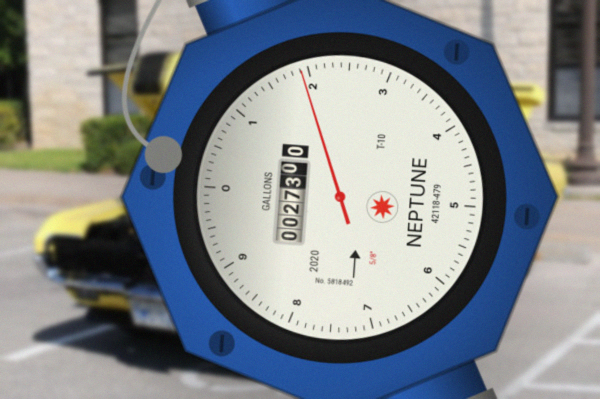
27301.9,gal
